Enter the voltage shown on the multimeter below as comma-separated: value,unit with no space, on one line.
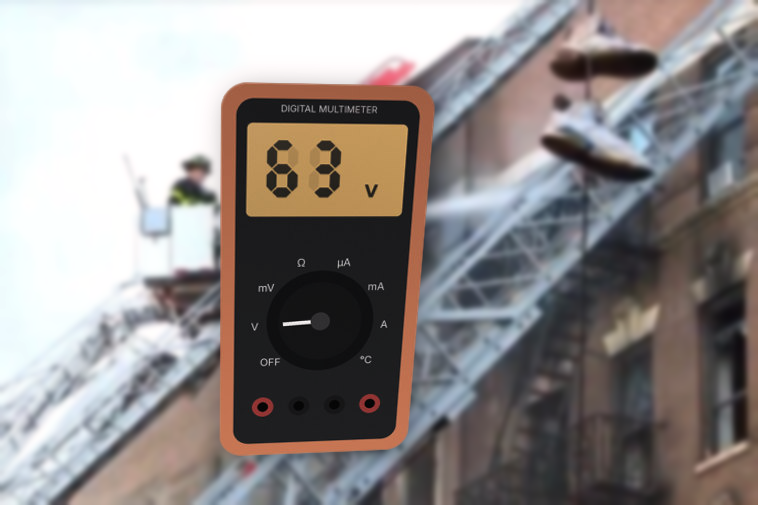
63,V
